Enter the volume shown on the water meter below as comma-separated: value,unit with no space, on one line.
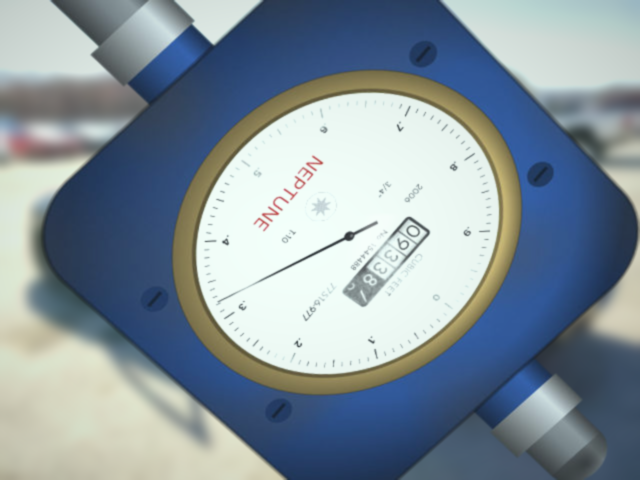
93387.32,ft³
